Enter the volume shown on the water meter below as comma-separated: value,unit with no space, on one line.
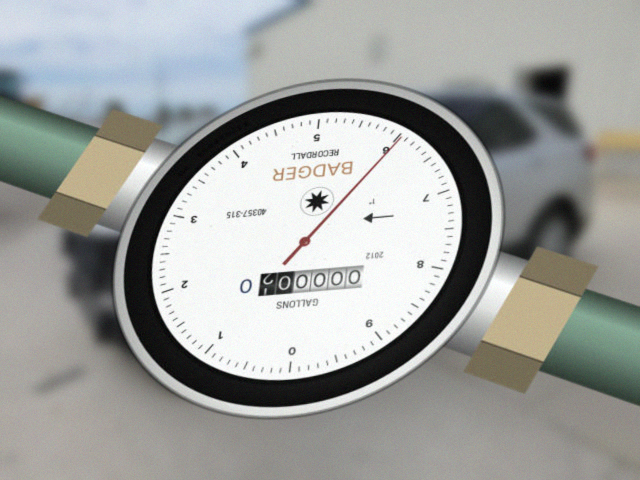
16.0,gal
